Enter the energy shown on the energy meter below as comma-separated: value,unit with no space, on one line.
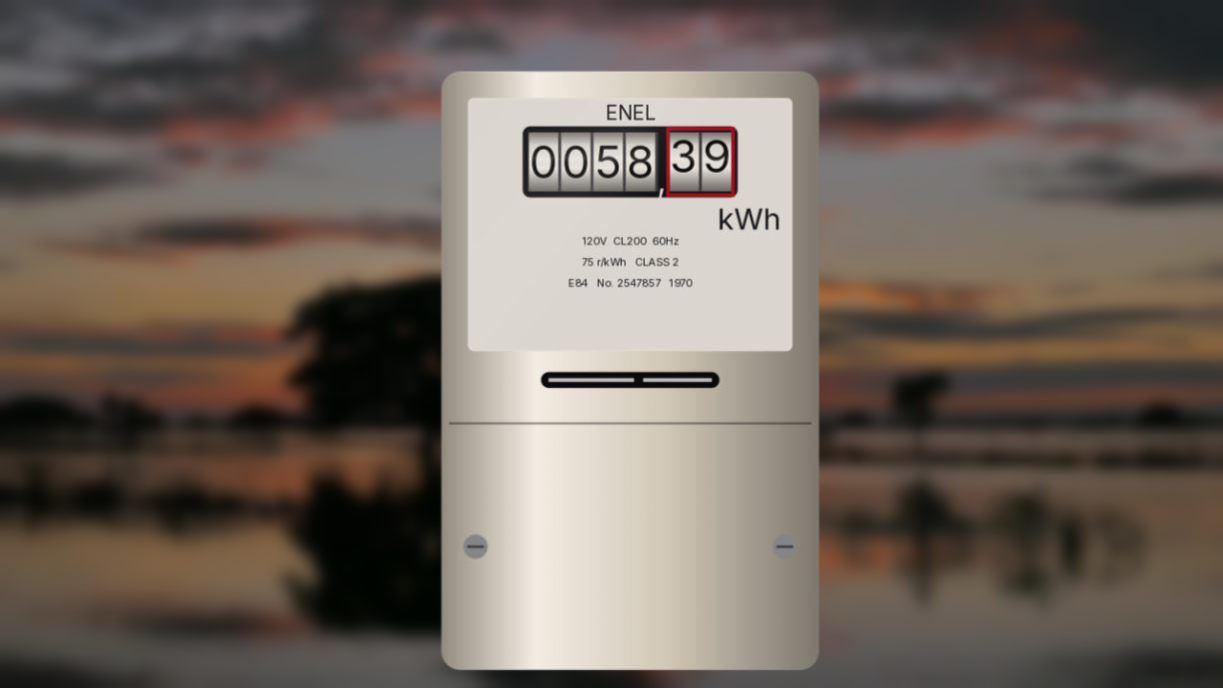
58.39,kWh
